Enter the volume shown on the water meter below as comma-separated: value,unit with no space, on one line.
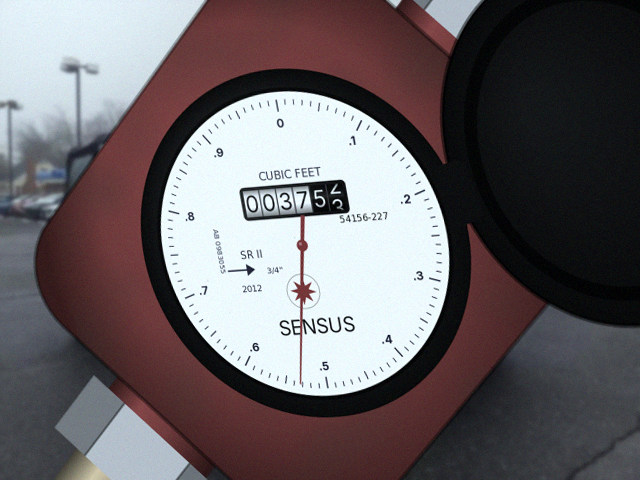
3752.53,ft³
